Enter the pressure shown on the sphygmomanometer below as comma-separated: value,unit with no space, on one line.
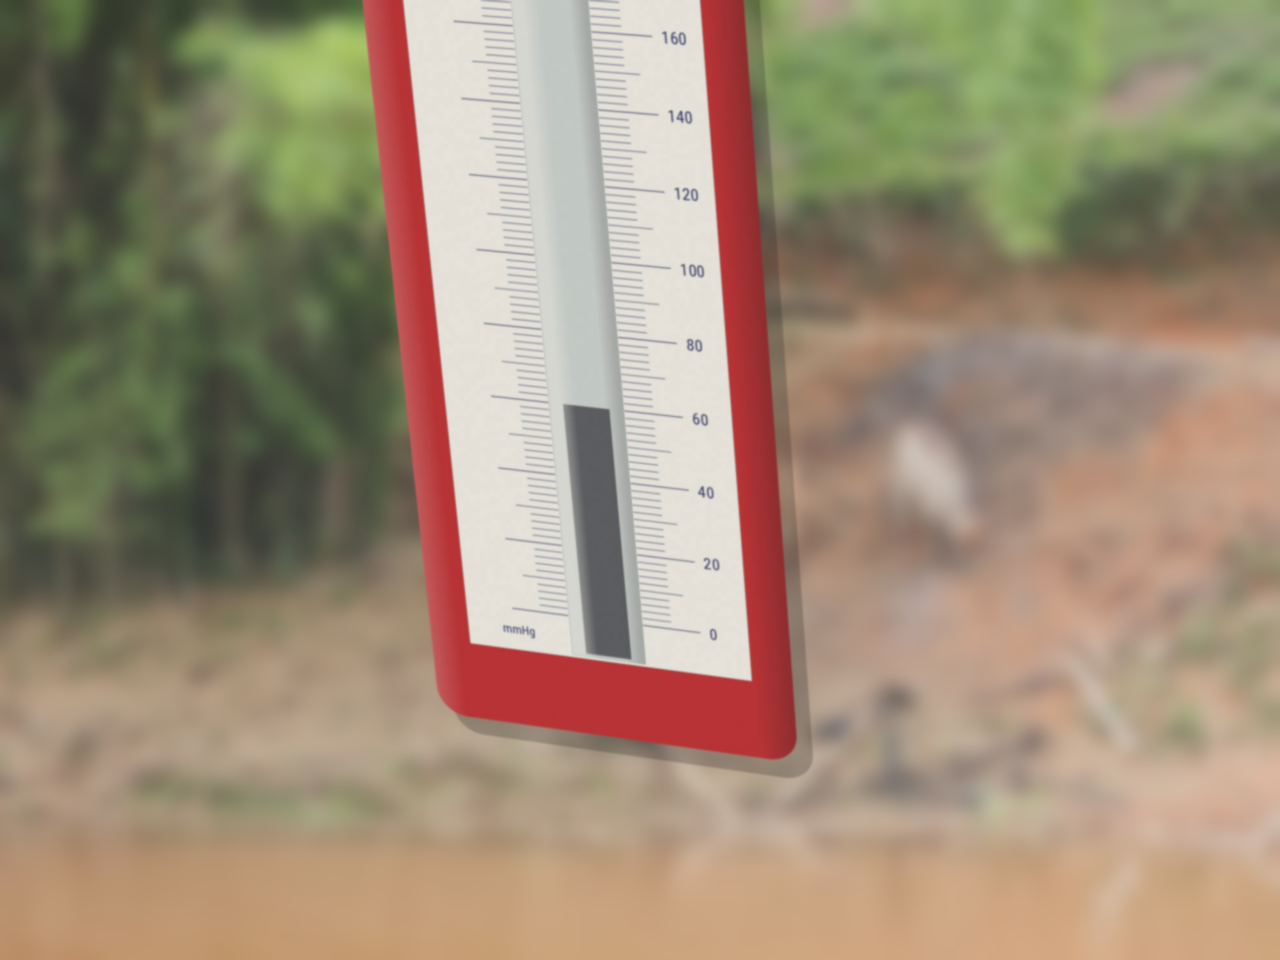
60,mmHg
